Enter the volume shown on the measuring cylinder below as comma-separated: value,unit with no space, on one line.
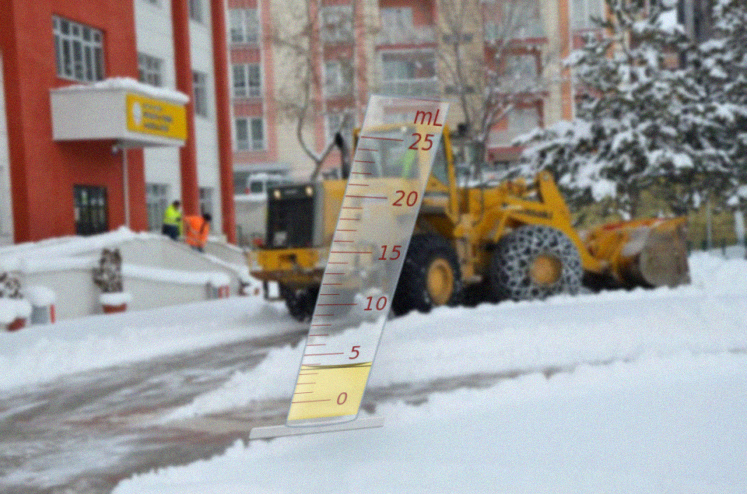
3.5,mL
